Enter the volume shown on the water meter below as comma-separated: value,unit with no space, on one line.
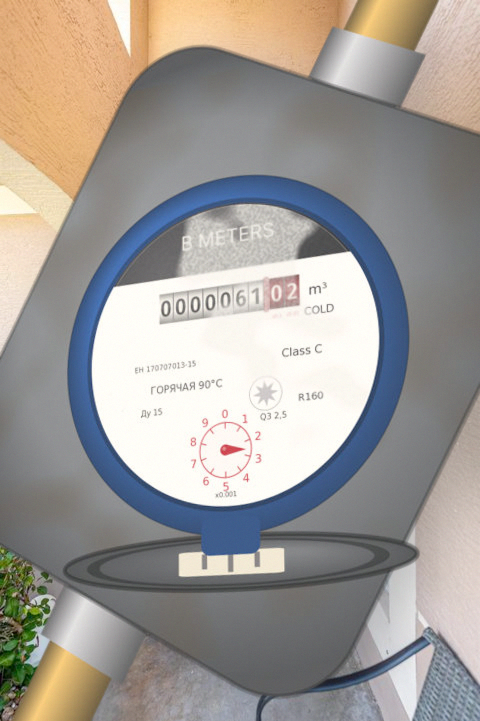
61.022,m³
